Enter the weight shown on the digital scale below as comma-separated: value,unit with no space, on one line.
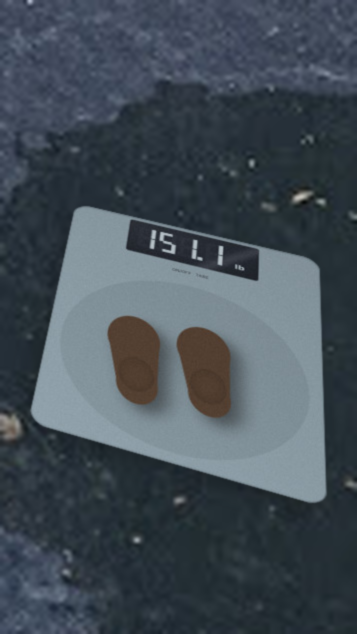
151.1,lb
